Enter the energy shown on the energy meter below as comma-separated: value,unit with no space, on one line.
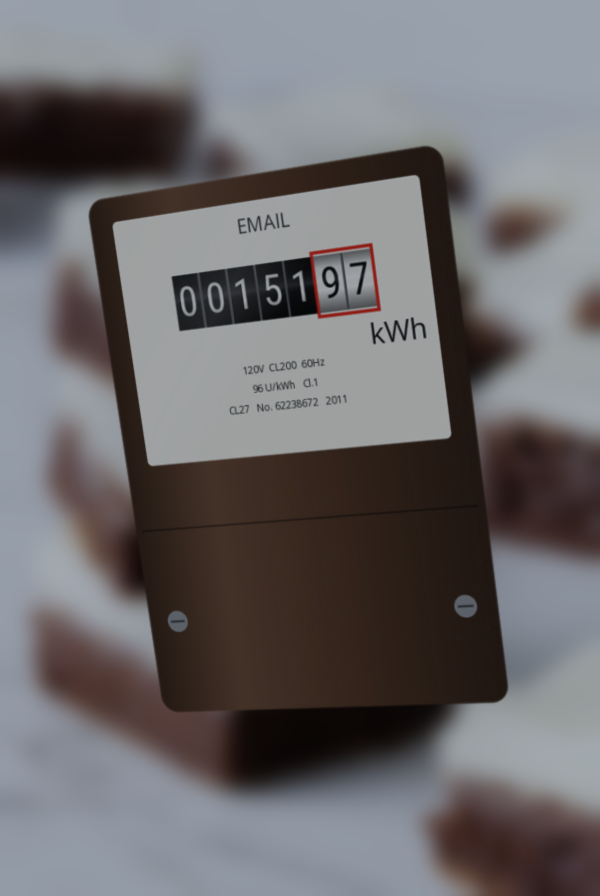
151.97,kWh
